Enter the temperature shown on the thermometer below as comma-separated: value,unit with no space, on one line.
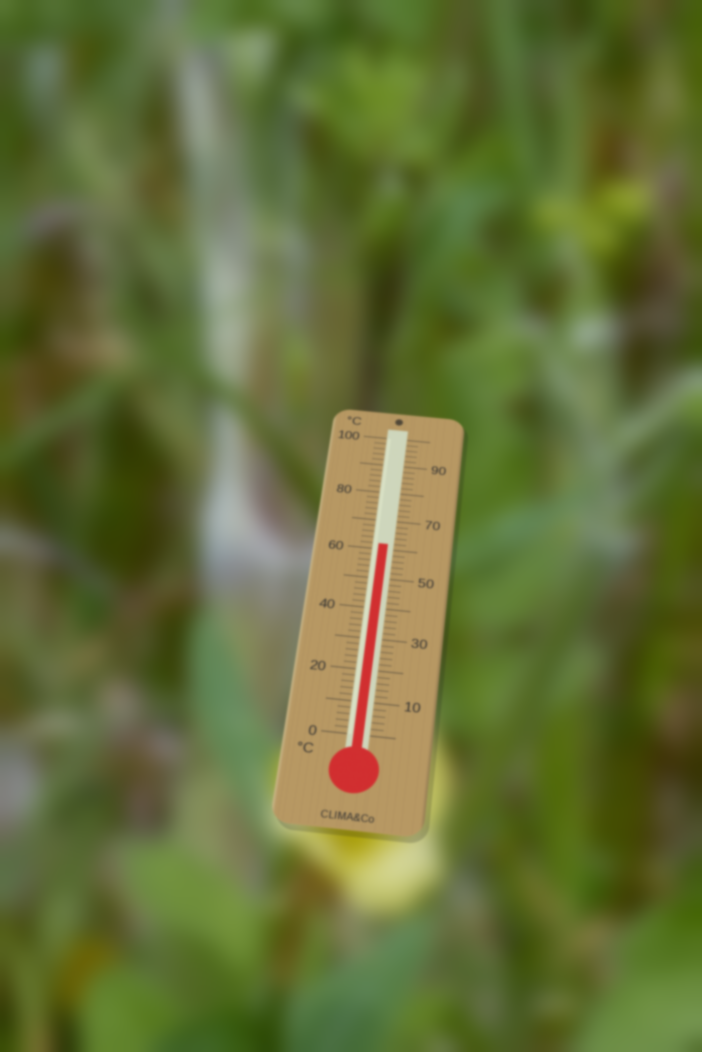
62,°C
